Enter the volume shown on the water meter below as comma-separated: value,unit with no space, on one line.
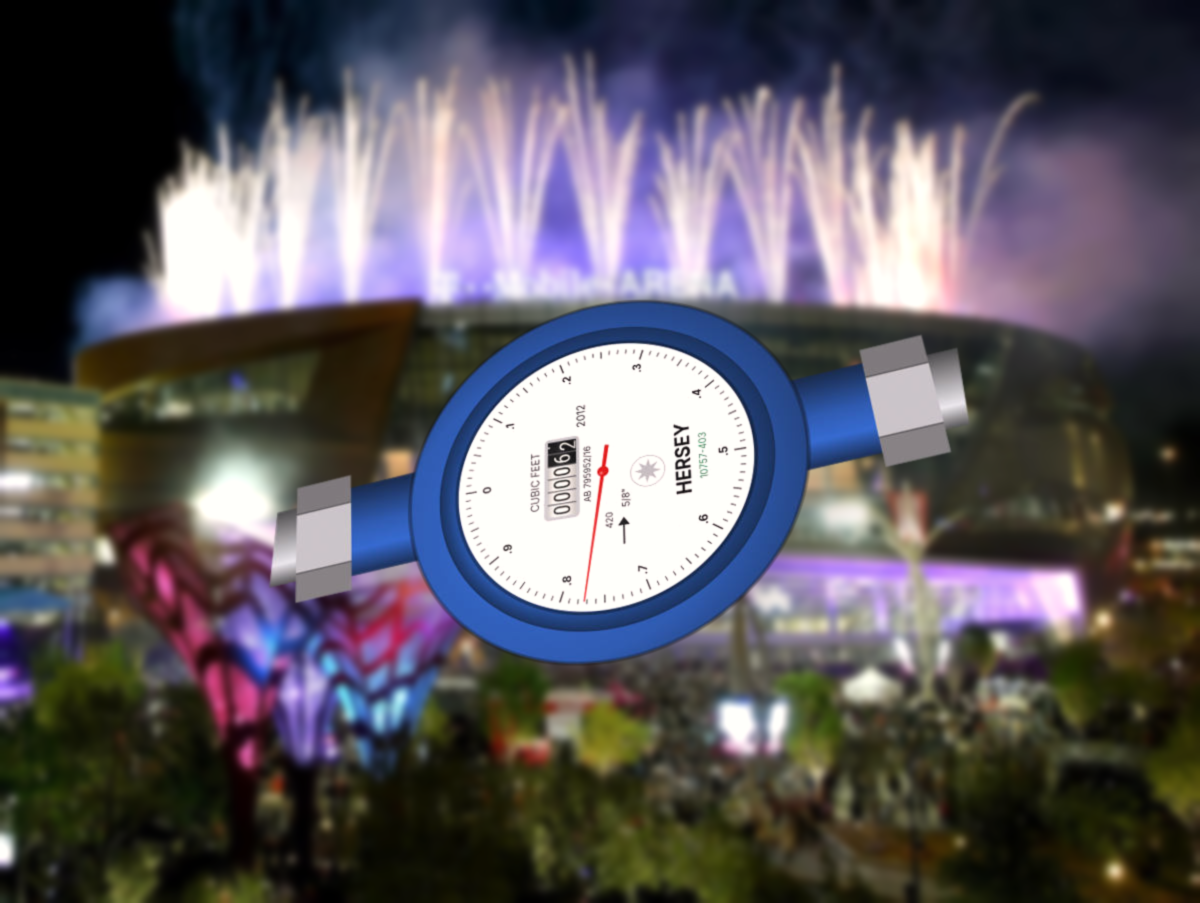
61.77,ft³
